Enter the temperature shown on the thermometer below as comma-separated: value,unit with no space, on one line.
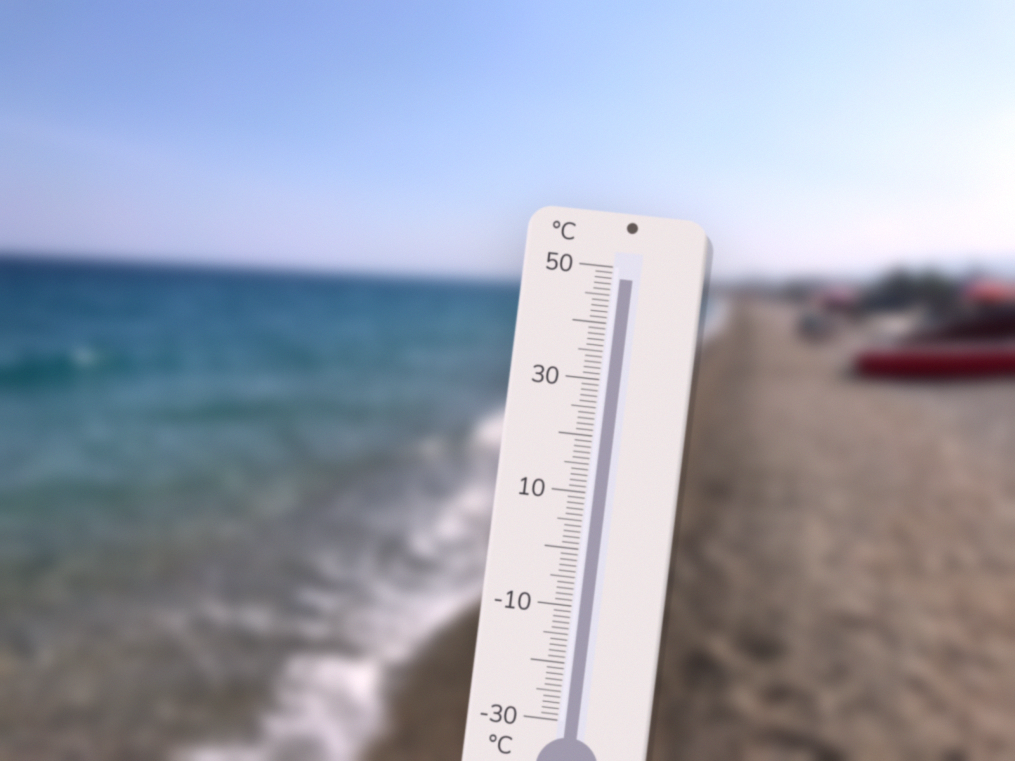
48,°C
